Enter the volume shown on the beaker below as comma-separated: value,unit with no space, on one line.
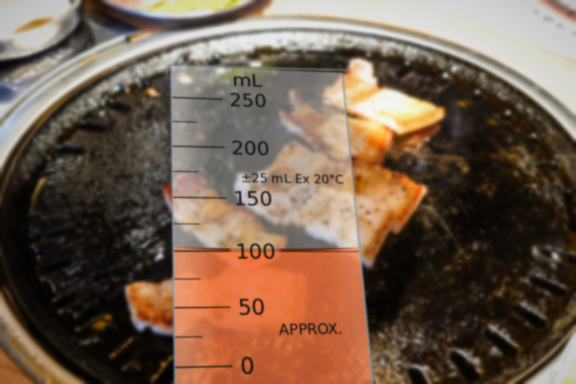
100,mL
